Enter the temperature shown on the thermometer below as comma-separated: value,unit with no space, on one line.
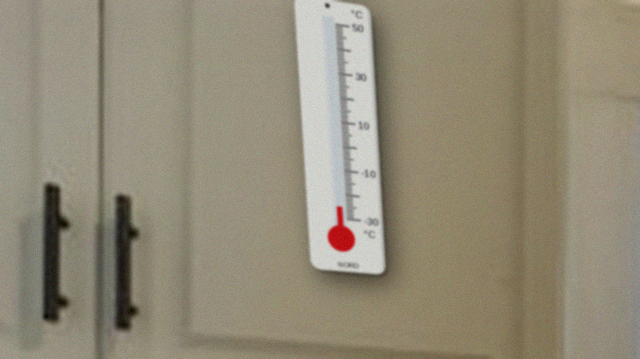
-25,°C
